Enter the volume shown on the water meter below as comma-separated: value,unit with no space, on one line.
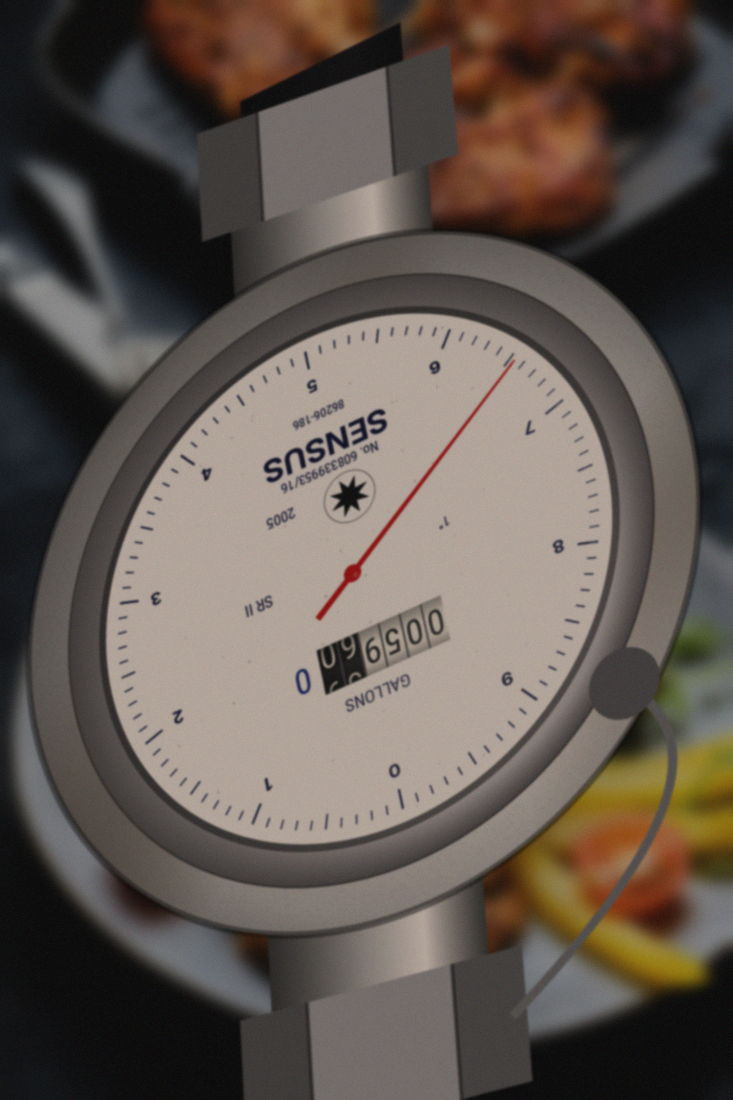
59596.5,gal
